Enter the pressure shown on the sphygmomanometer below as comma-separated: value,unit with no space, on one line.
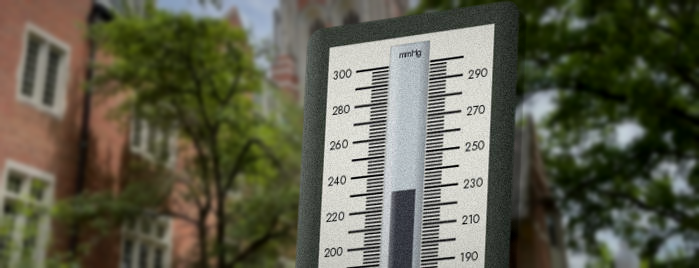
230,mmHg
